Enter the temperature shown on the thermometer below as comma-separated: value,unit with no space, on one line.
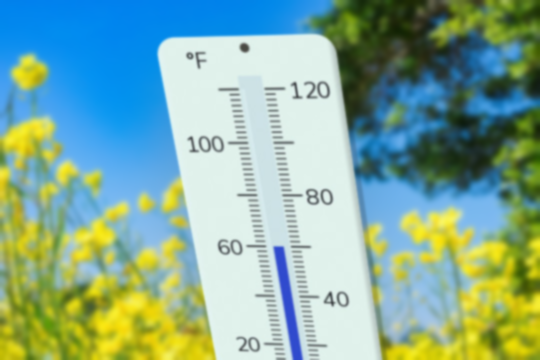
60,°F
